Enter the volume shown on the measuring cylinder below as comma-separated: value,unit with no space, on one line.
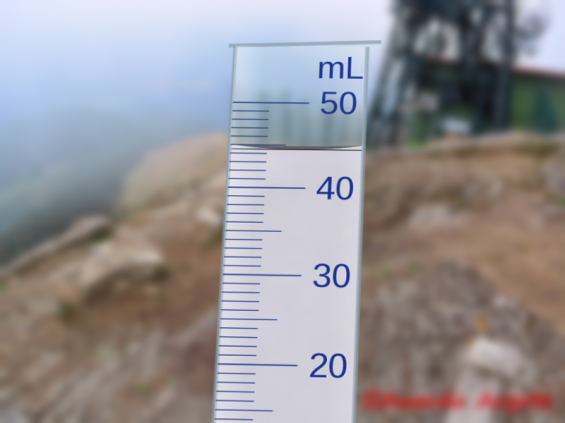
44.5,mL
